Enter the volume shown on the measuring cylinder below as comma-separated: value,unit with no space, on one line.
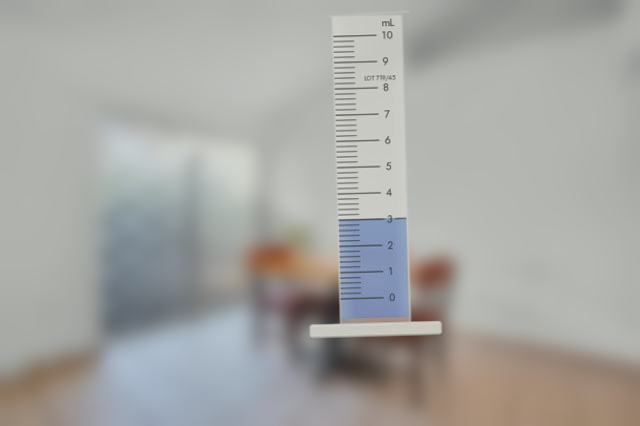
3,mL
